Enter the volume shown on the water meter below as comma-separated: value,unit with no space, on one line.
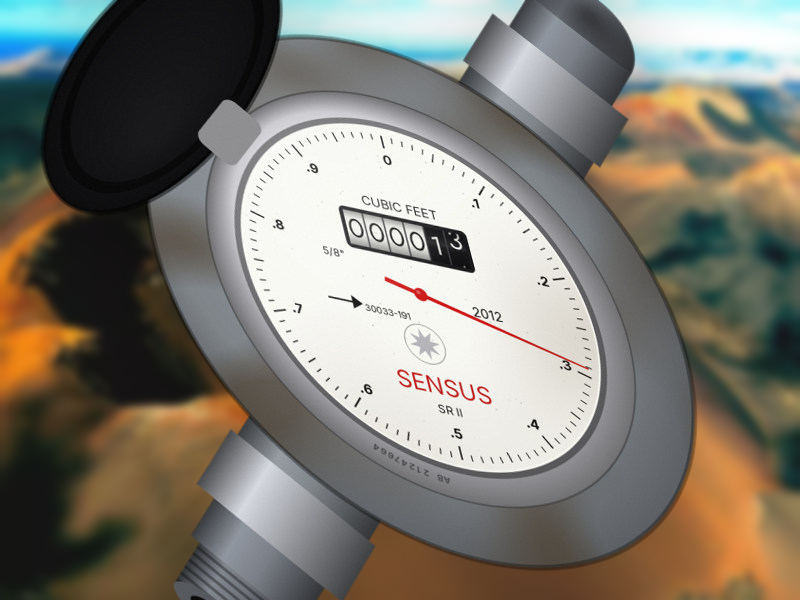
13.29,ft³
